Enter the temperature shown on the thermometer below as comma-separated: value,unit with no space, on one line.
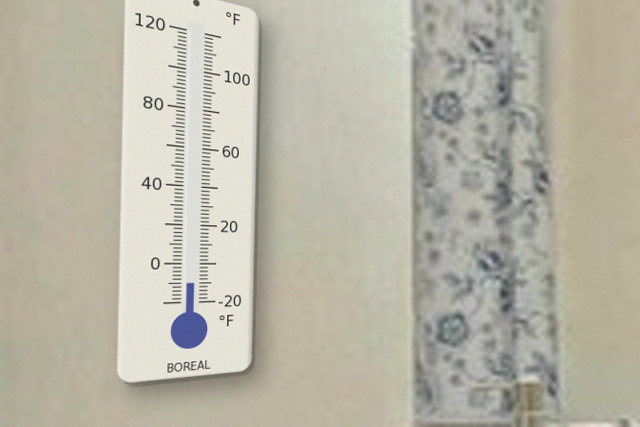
-10,°F
